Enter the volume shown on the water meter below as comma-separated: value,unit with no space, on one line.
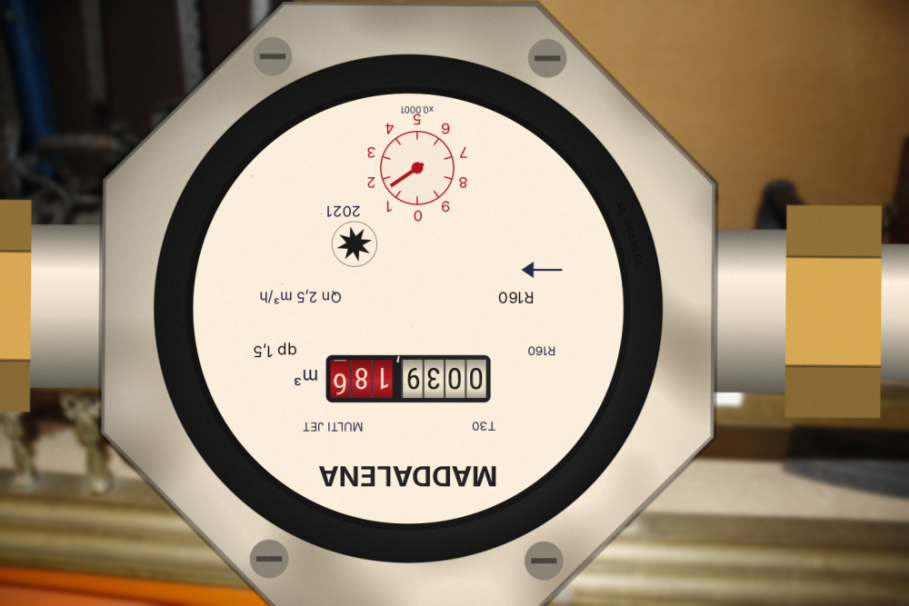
39.1861,m³
